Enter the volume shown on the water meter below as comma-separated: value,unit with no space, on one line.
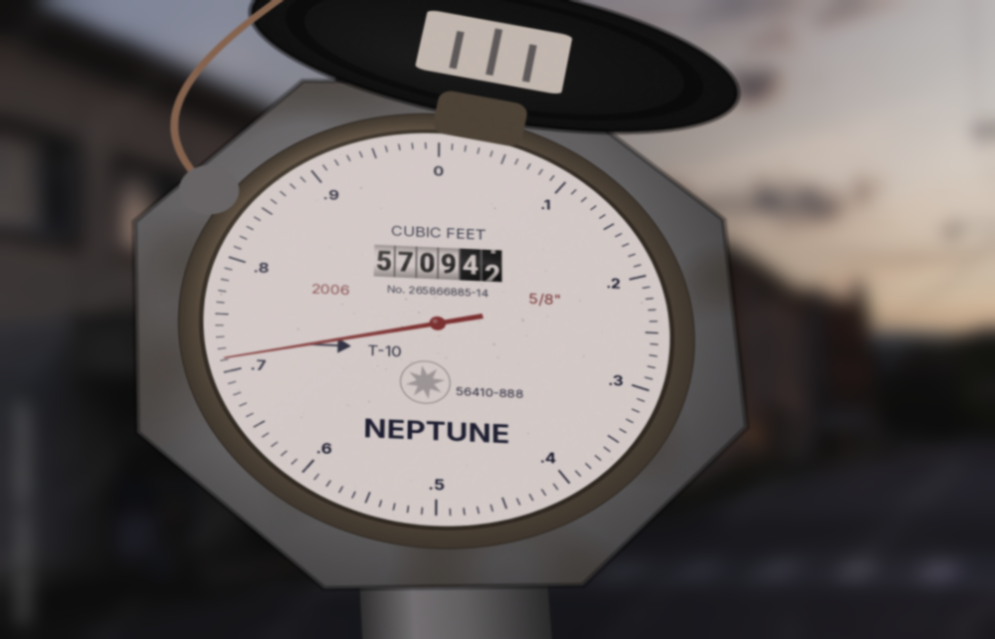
570941.71,ft³
